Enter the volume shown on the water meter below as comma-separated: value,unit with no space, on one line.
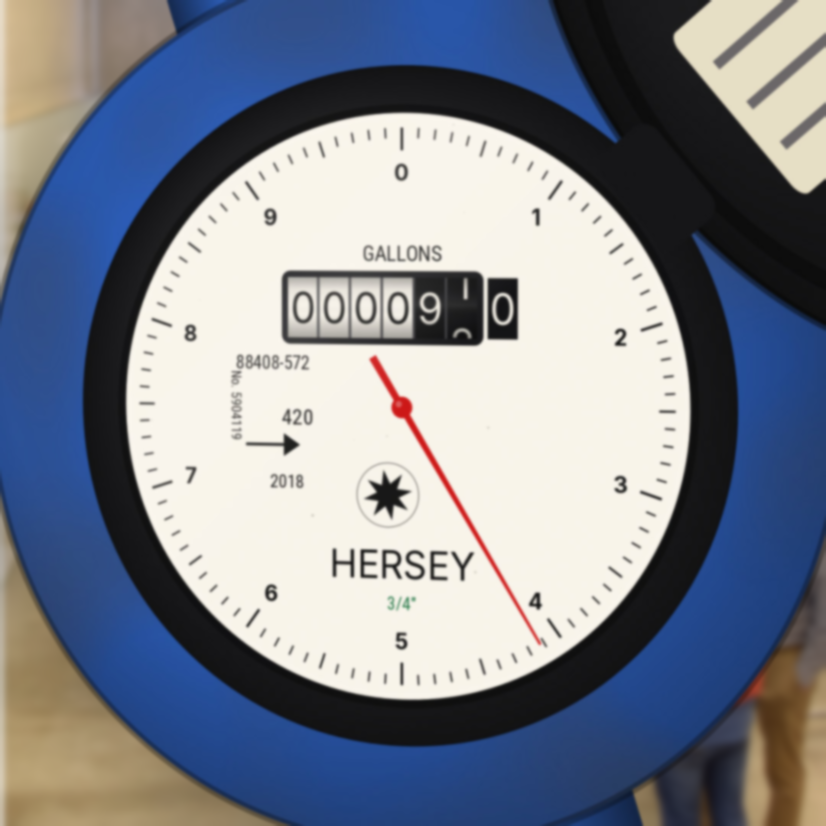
914.1,gal
